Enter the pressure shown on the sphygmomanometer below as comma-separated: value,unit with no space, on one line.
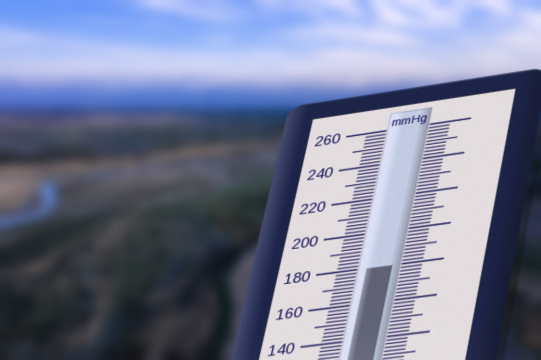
180,mmHg
